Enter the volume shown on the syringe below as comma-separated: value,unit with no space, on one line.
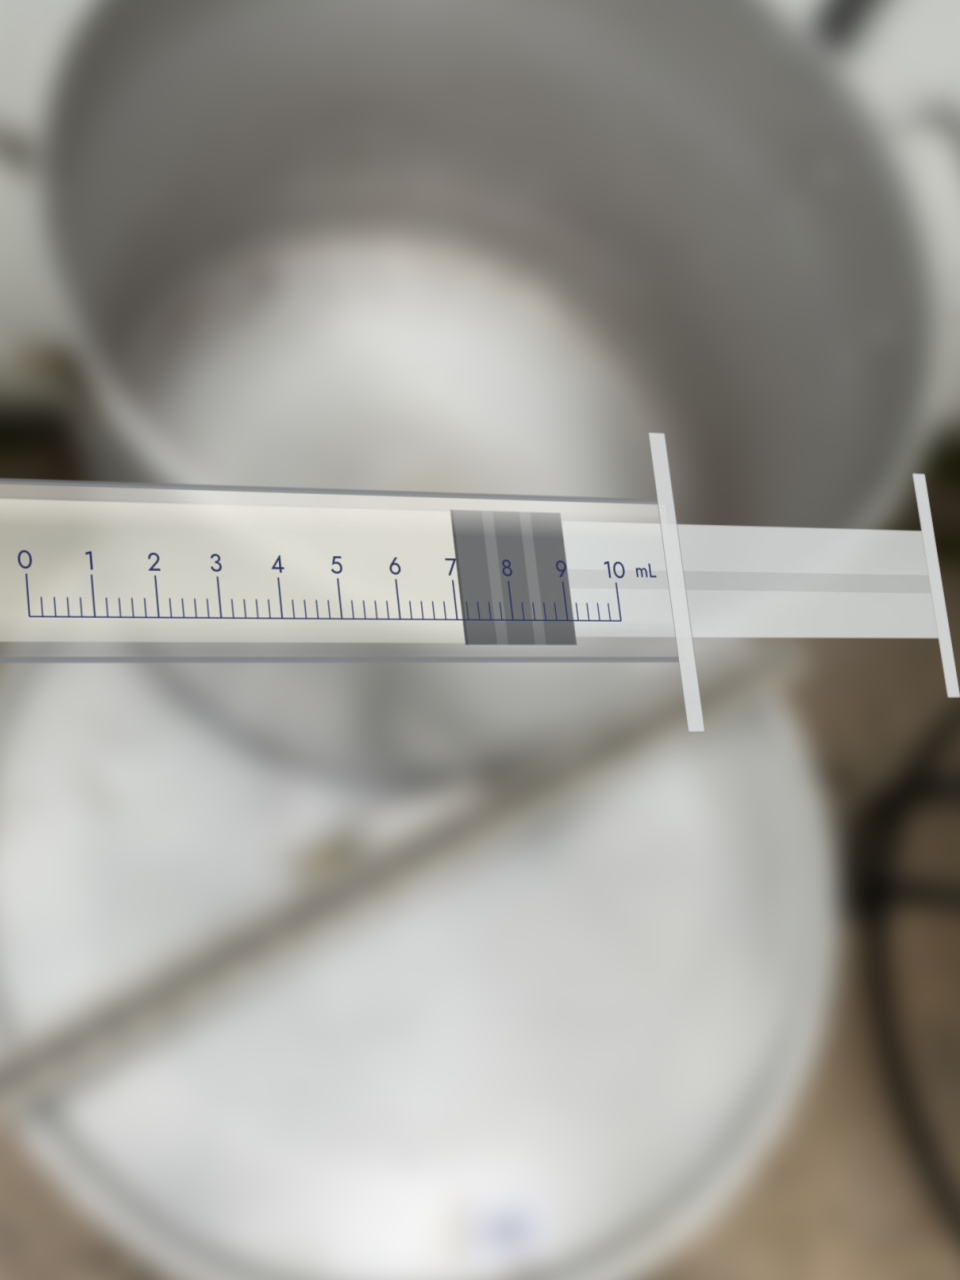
7.1,mL
